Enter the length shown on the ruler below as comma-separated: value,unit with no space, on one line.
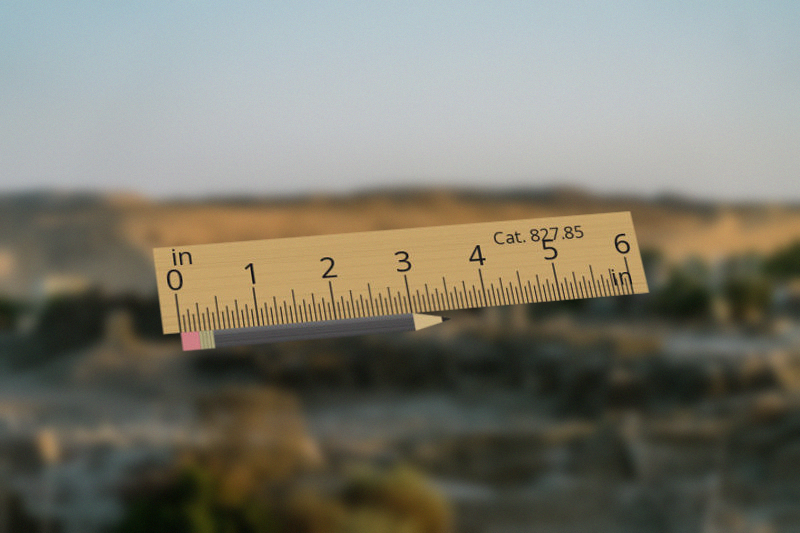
3.5,in
